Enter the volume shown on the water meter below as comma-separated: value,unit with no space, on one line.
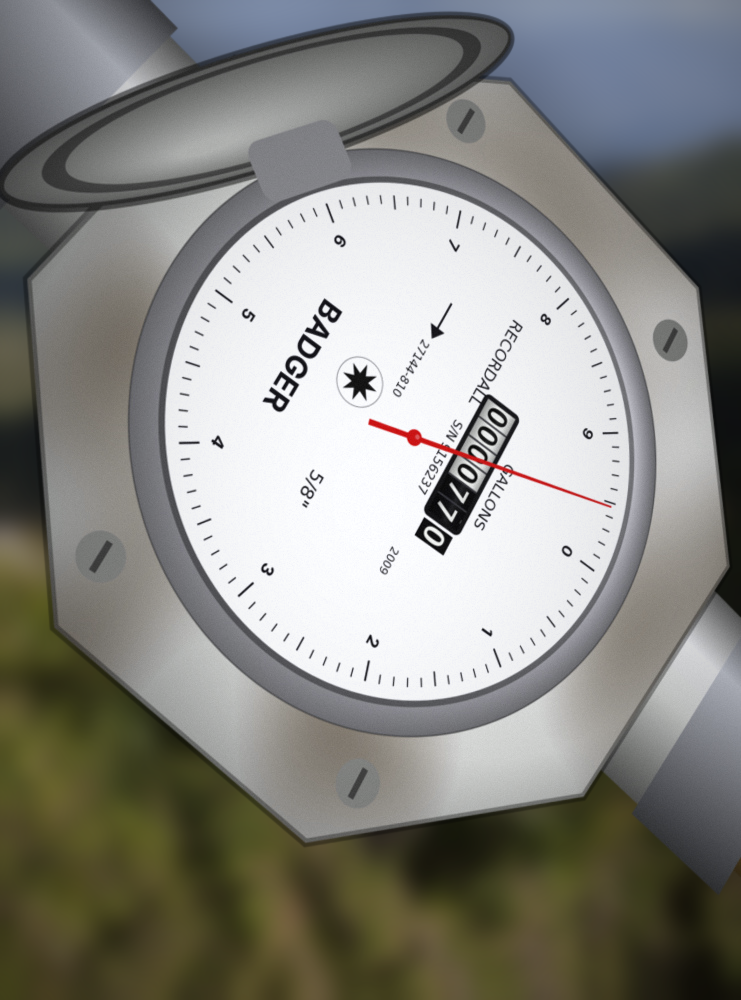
769.5,gal
